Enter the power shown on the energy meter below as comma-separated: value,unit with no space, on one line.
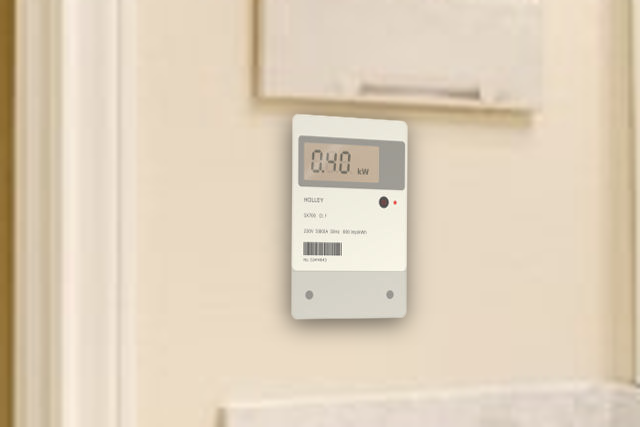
0.40,kW
